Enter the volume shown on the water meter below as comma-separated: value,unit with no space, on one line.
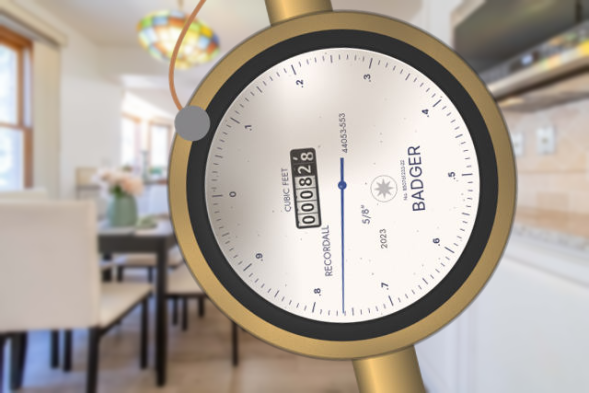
827.76,ft³
